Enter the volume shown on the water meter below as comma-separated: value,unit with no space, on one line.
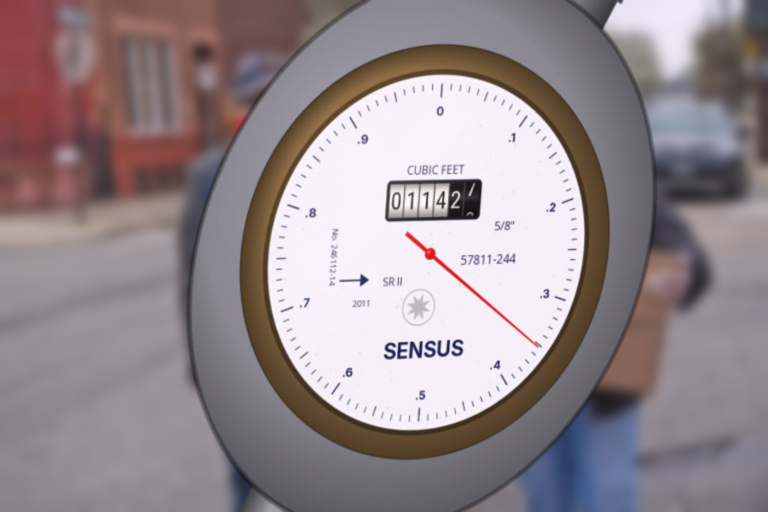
11427.35,ft³
